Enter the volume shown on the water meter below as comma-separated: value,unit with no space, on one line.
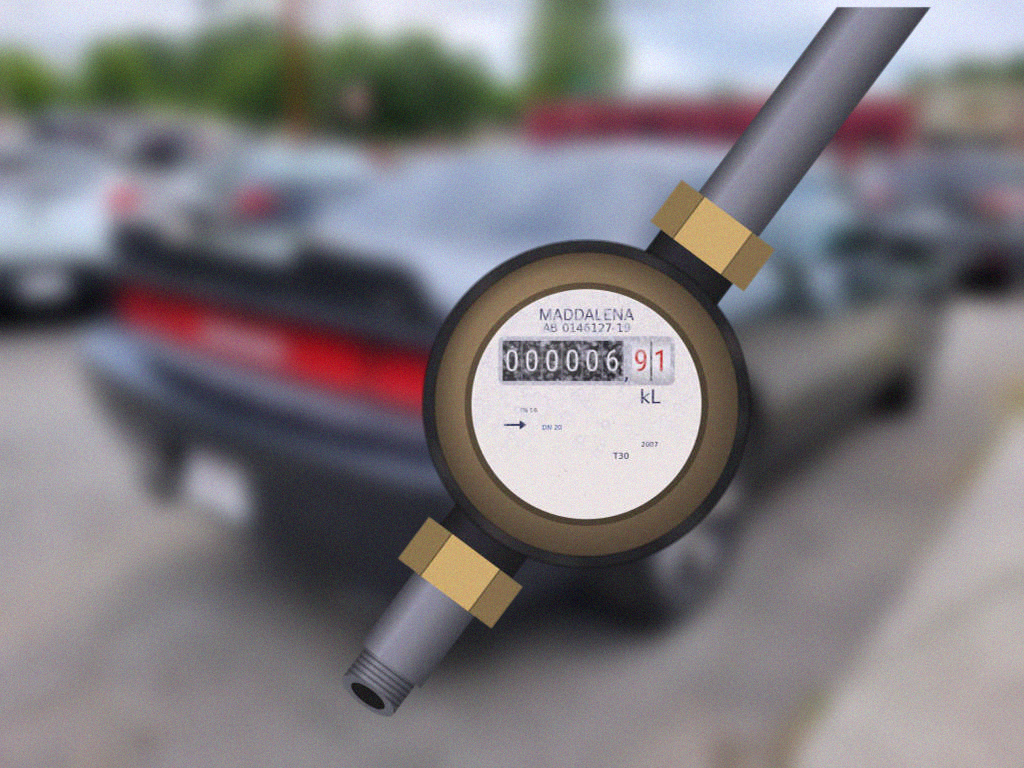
6.91,kL
